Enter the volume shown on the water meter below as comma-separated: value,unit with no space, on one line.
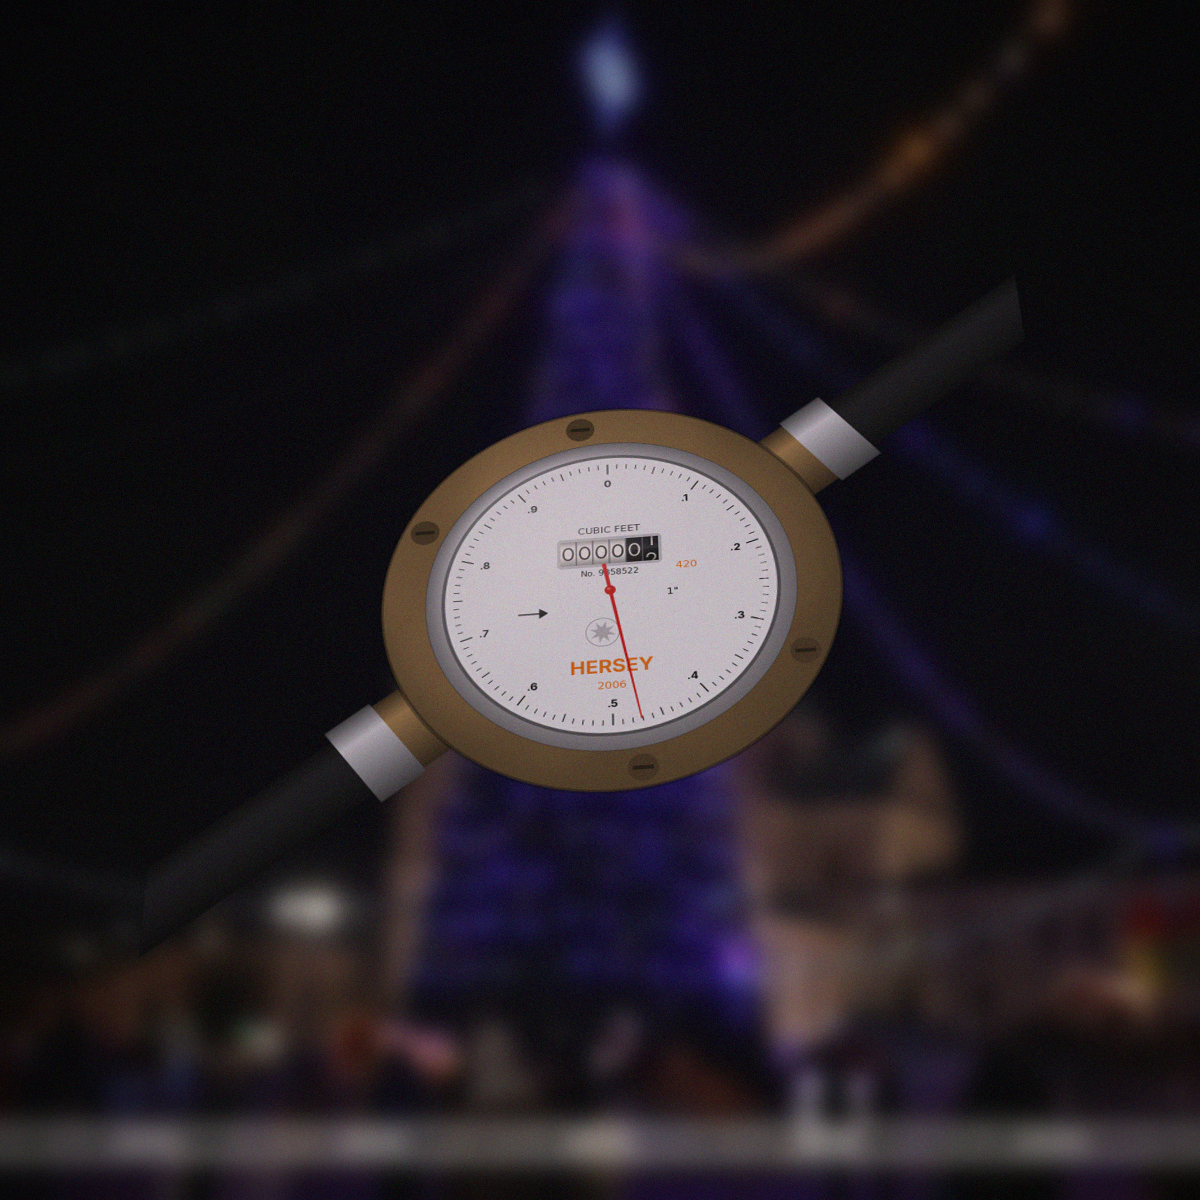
1.47,ft³
